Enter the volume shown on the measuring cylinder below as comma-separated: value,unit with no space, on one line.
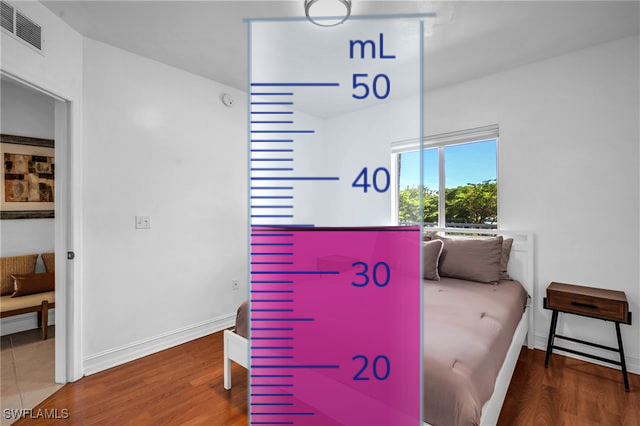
34.5,mL
